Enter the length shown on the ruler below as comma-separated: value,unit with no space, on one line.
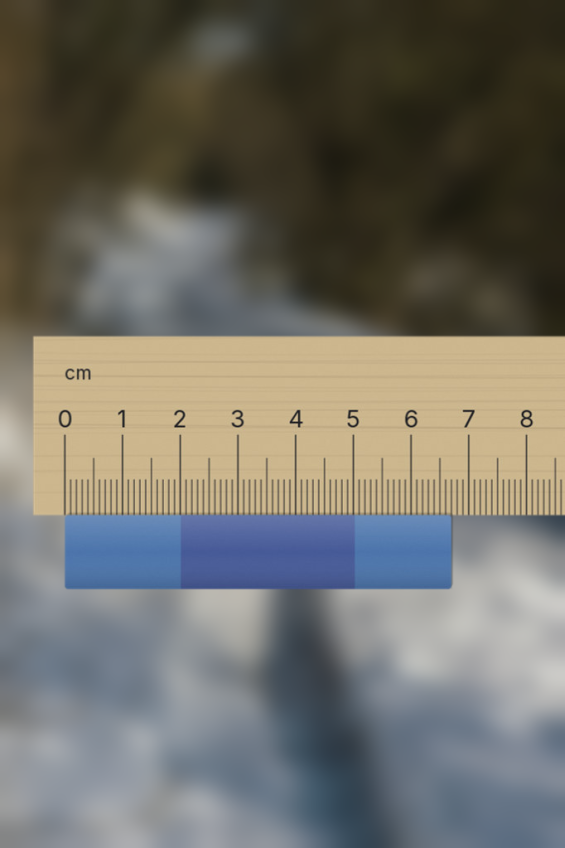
6.7,cm
